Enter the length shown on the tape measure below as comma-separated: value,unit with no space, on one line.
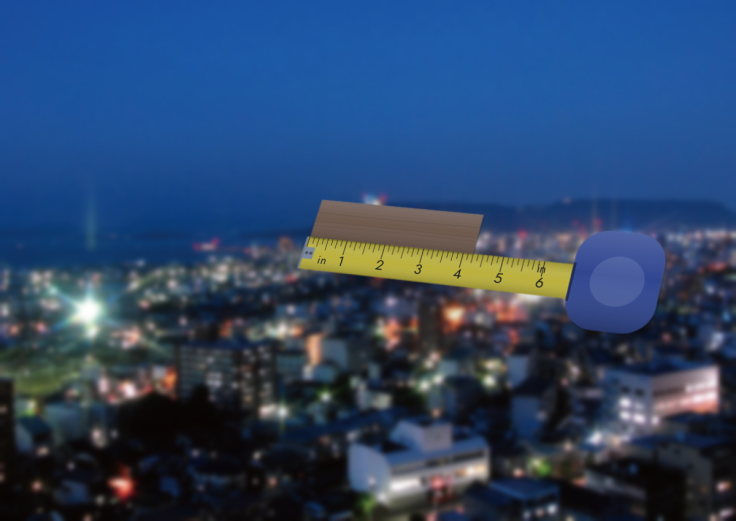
4.25,in
